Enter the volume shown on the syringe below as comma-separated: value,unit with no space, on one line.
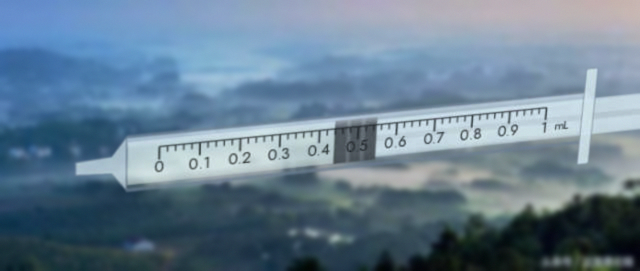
0.44,mL
